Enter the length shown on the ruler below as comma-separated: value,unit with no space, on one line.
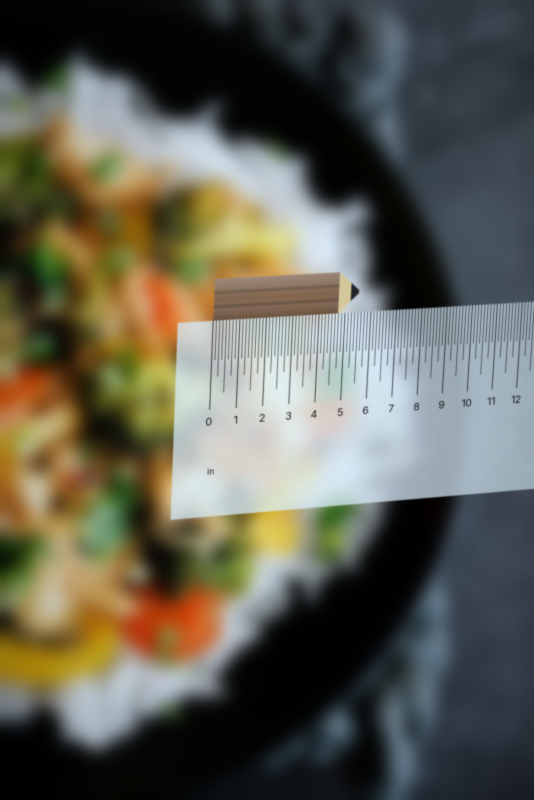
5.5,in
